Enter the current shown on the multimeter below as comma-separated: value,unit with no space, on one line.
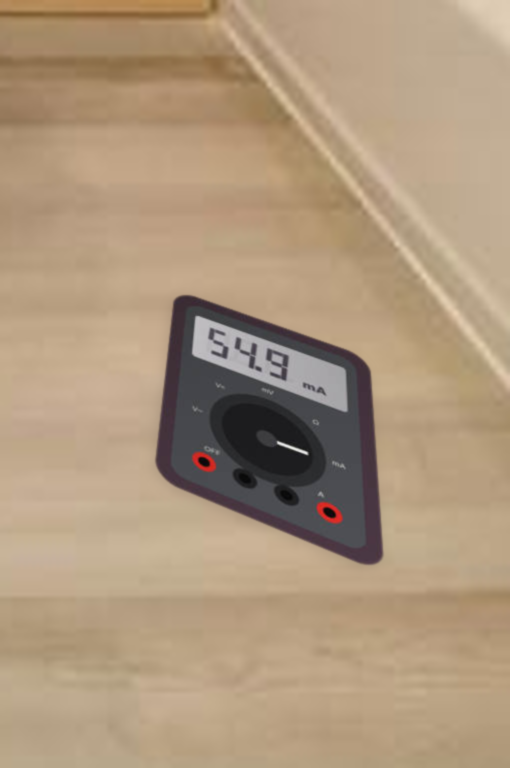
54.9,mA
